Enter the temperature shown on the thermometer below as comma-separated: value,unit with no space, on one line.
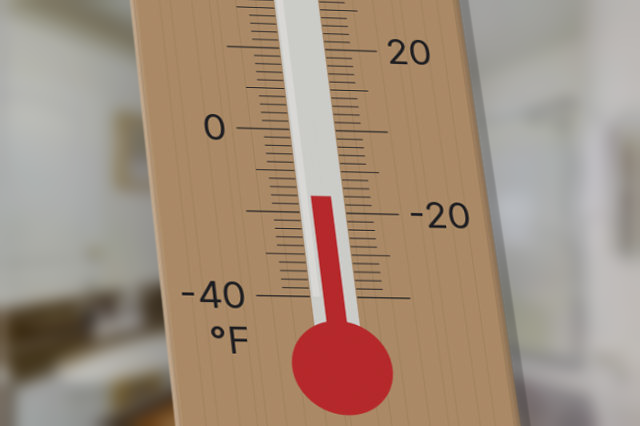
-16,°F
